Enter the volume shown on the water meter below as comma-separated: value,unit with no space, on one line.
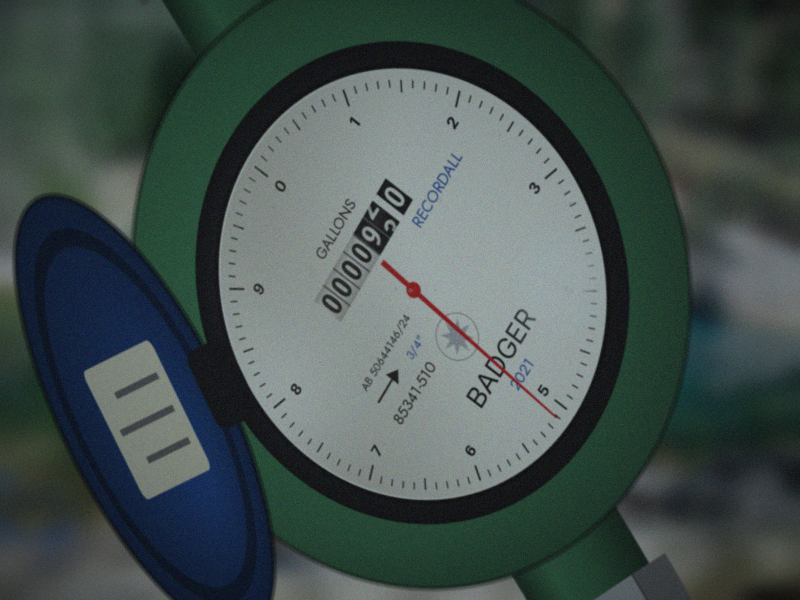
925.1,gal
